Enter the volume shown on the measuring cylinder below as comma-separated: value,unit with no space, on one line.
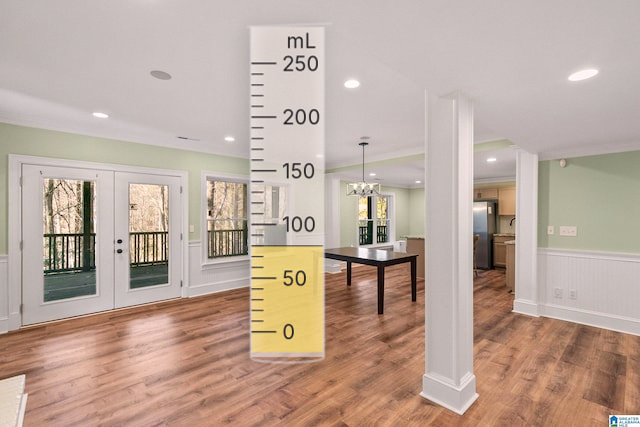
80,mL
